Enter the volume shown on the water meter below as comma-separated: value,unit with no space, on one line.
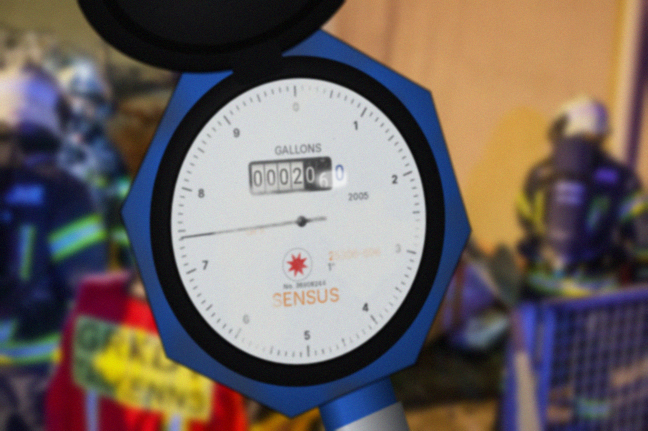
2057.4,gal
